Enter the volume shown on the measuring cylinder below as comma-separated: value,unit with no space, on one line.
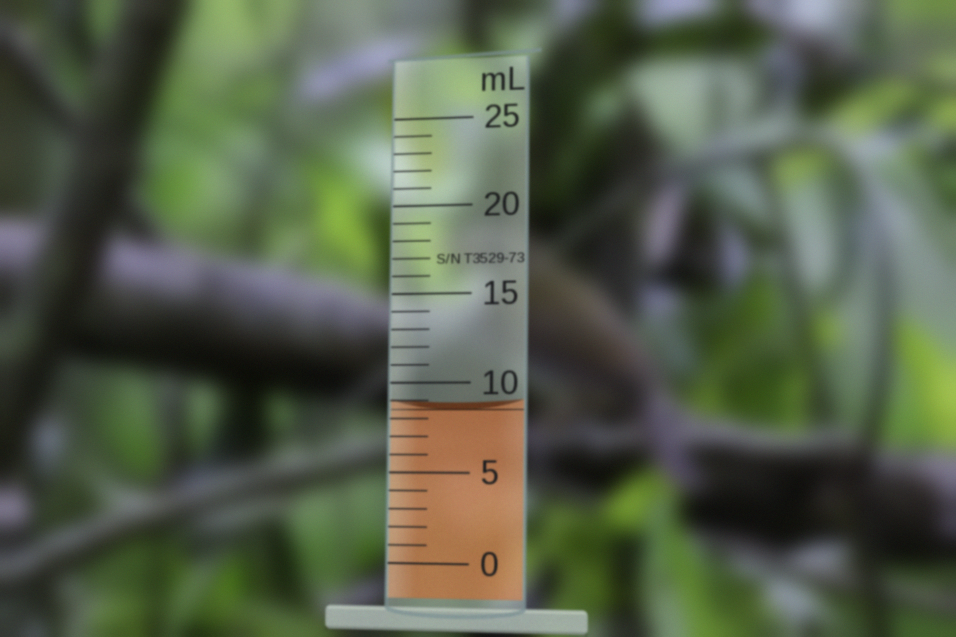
8.5,mL
